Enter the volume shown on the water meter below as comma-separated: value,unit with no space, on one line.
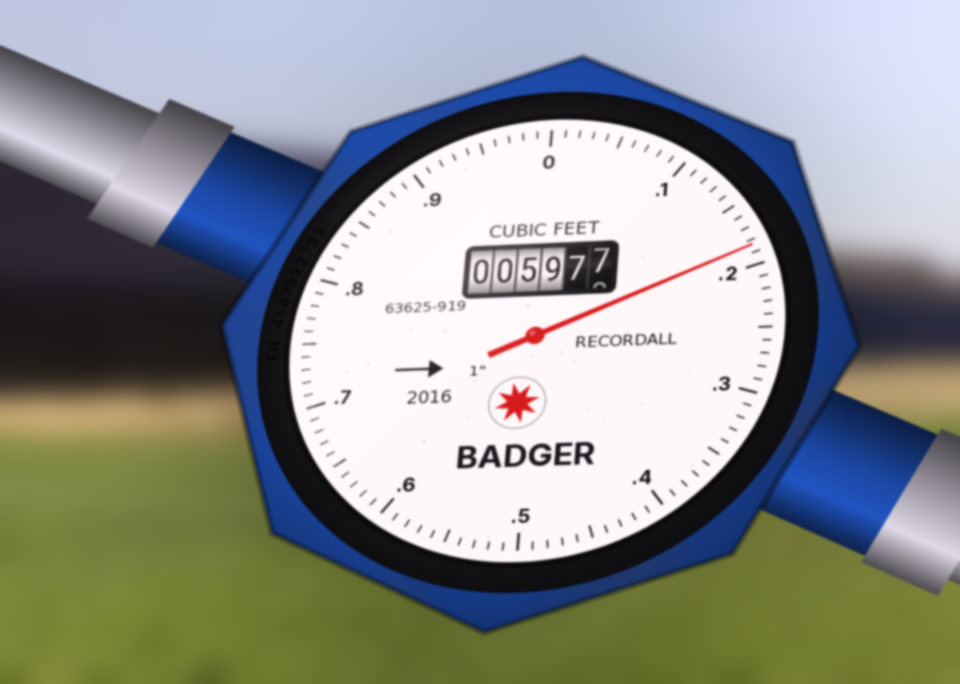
5977.18,ft³
